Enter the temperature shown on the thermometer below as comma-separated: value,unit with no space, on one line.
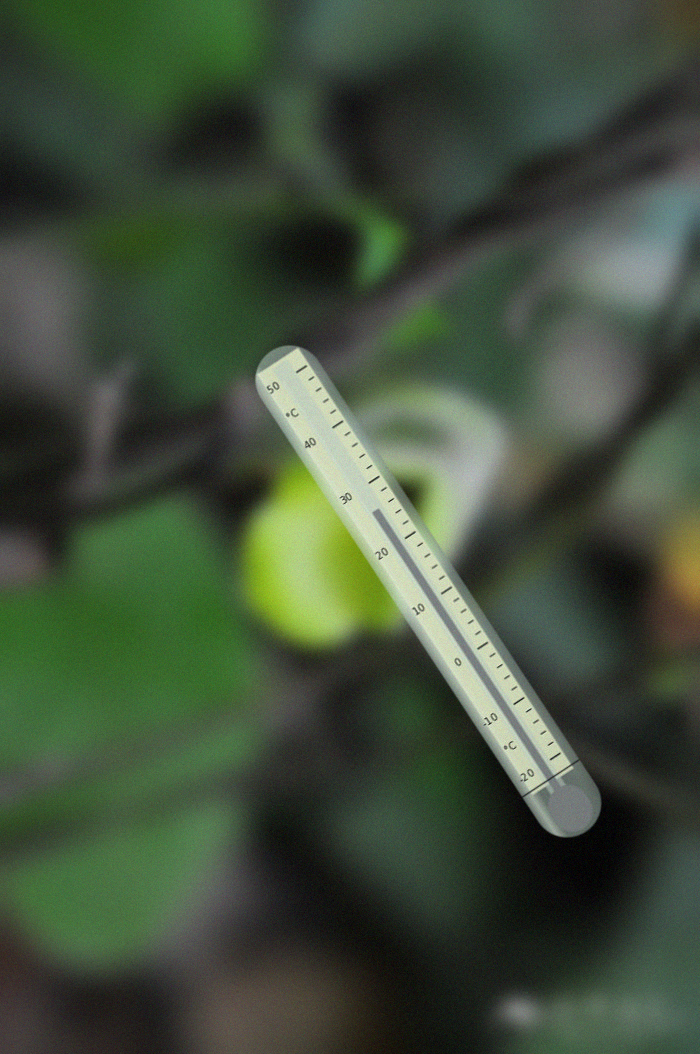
26,°C
